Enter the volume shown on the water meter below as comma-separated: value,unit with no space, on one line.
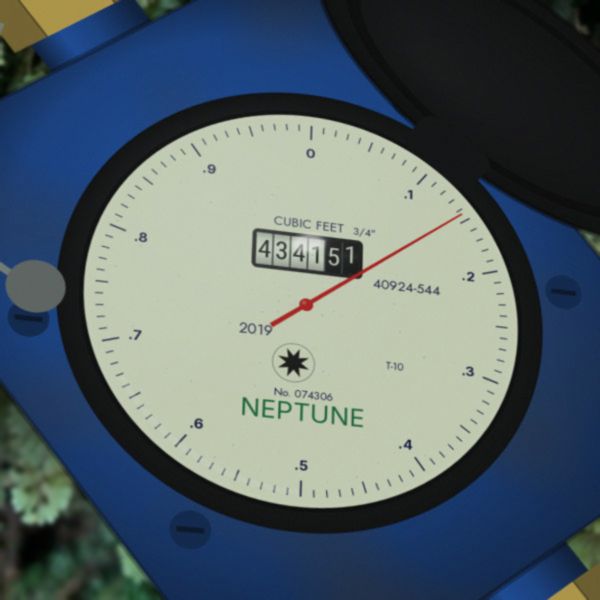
434151.14,ft³
